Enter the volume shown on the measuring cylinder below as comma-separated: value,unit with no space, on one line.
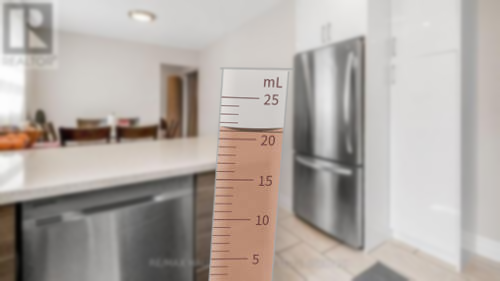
21,mL
